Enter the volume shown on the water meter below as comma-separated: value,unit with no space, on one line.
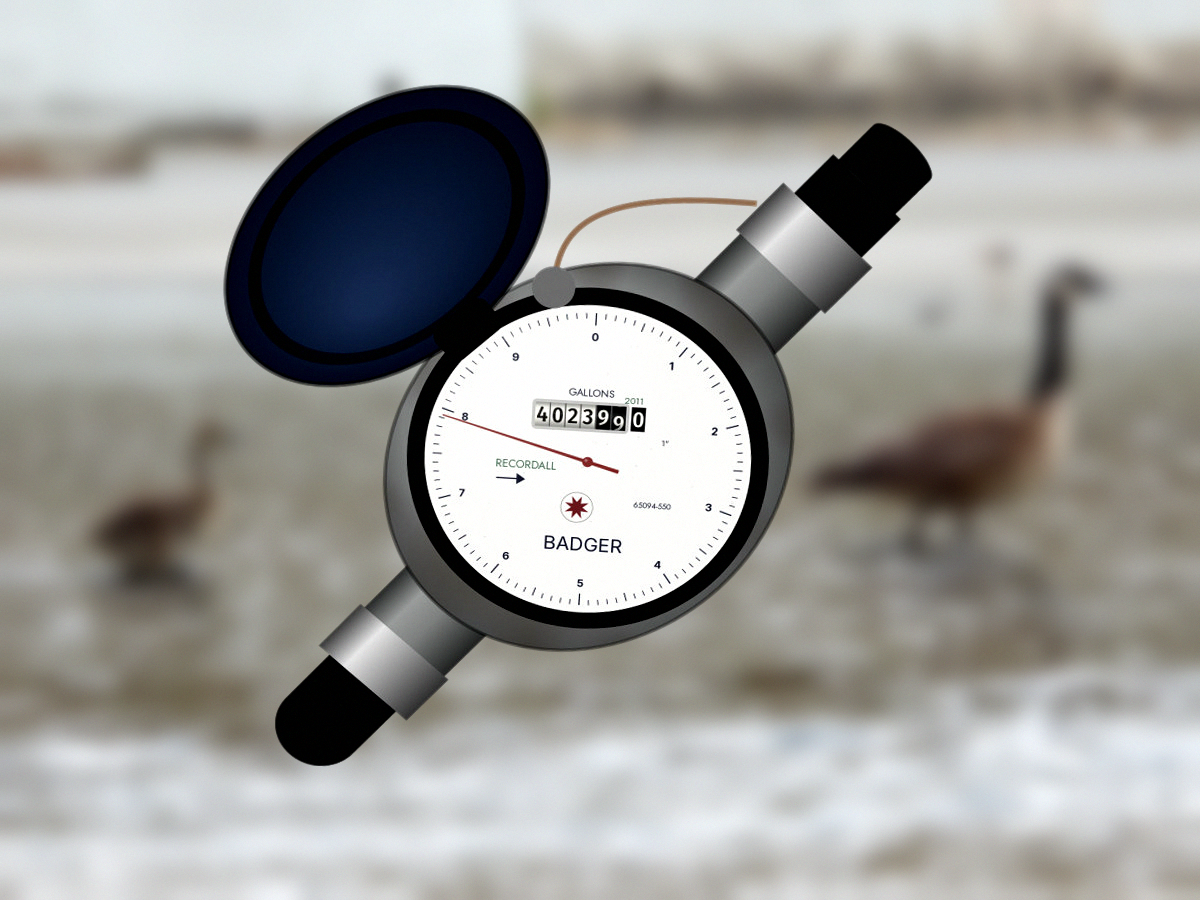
4023987.9,gal
